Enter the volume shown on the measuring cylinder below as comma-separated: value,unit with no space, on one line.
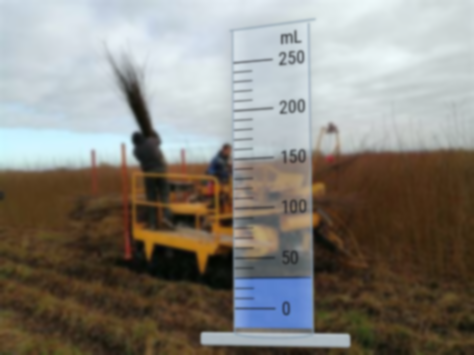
30,mL
